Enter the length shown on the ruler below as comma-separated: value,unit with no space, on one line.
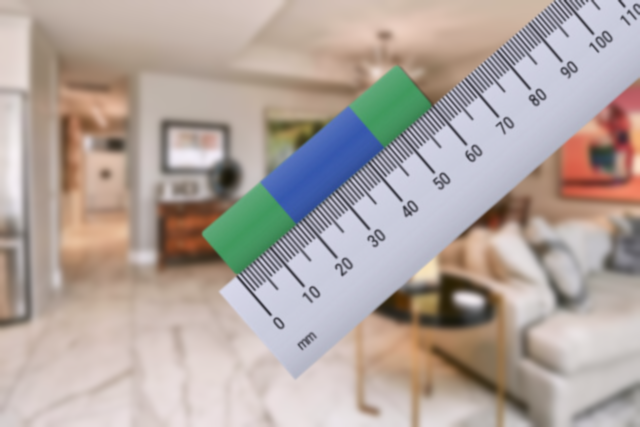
60,mm
